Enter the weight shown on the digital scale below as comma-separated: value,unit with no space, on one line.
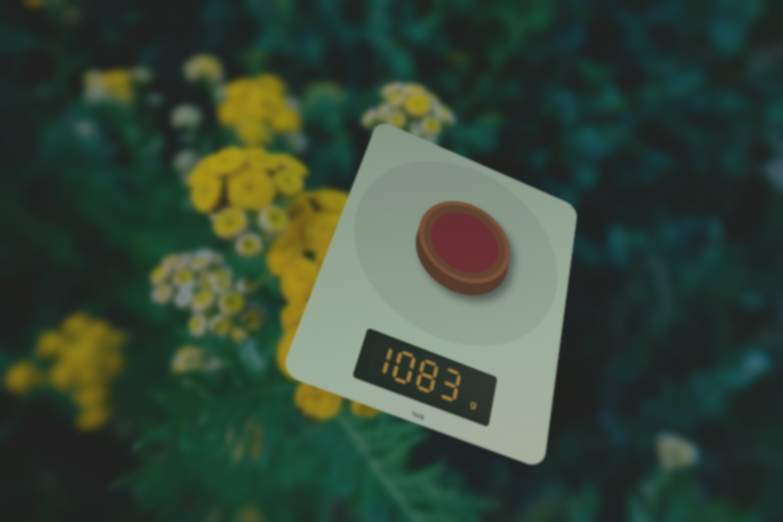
1083,g
